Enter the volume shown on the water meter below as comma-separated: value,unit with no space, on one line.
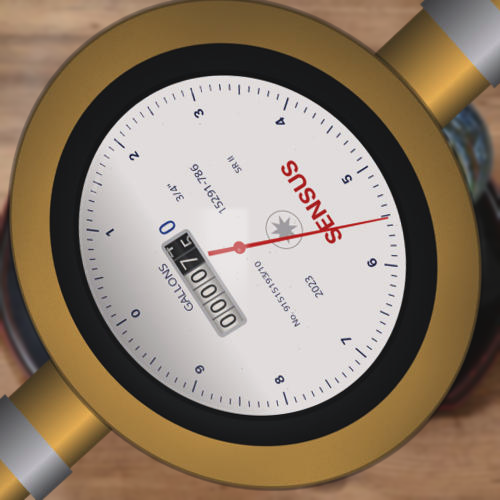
745.5,gal
